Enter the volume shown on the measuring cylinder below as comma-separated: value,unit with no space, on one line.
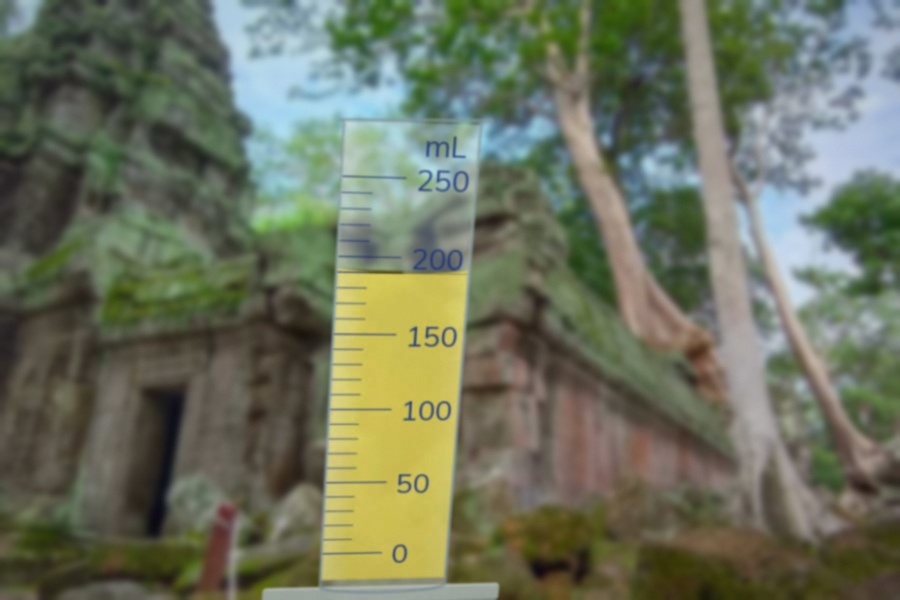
190,mL
